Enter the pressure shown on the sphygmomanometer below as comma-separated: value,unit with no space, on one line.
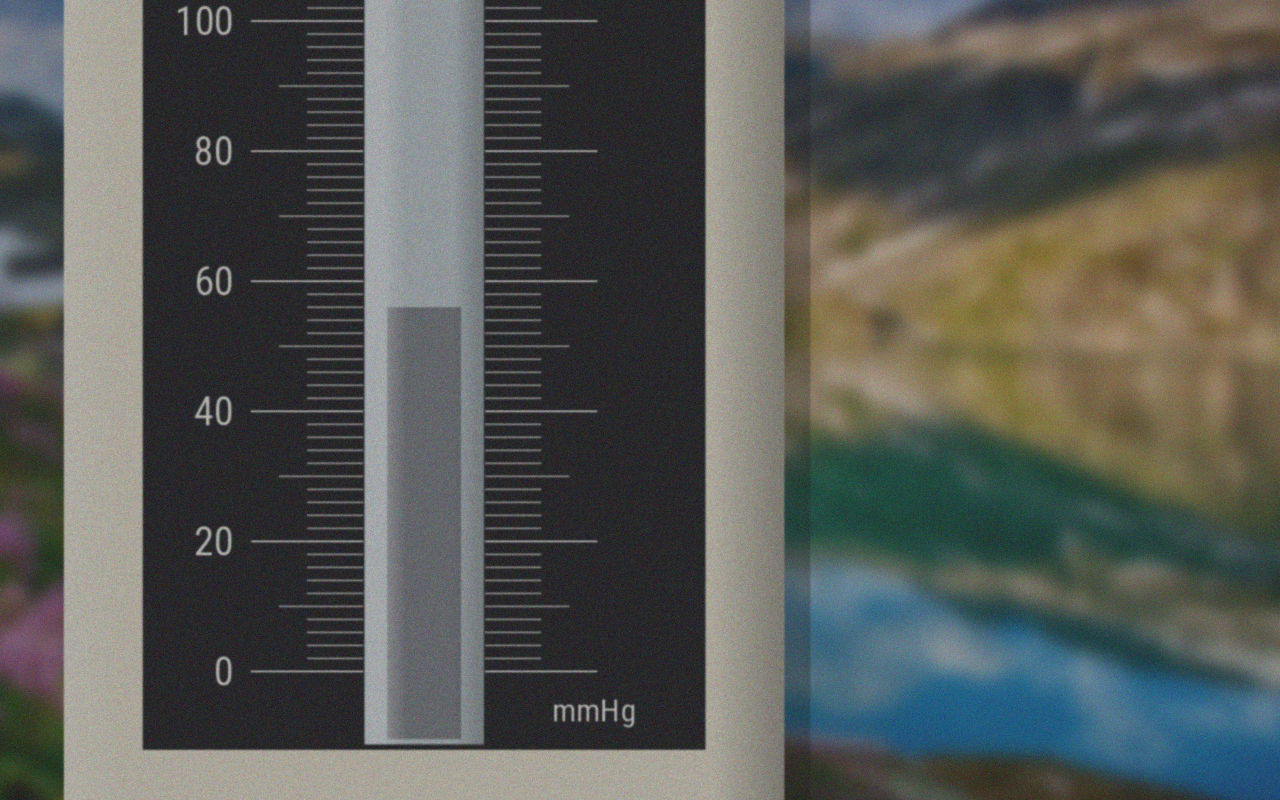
56,mmHg
